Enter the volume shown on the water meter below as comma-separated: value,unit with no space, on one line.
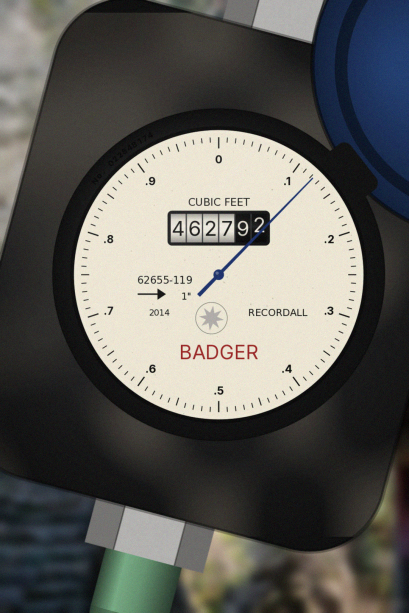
462792.12,ft³
